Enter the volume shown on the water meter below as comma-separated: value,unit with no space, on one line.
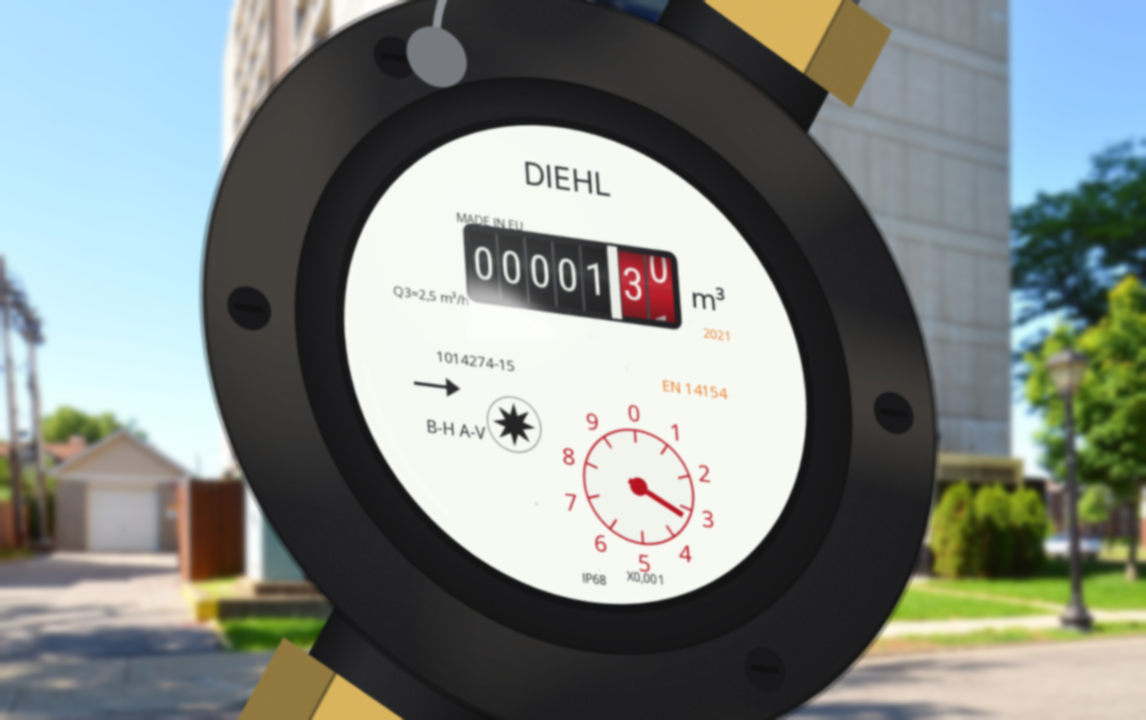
1.303,m³
